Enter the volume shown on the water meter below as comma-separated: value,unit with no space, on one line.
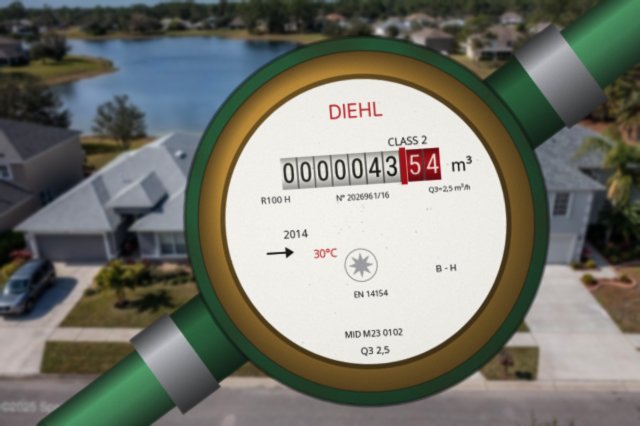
43.54,m³
